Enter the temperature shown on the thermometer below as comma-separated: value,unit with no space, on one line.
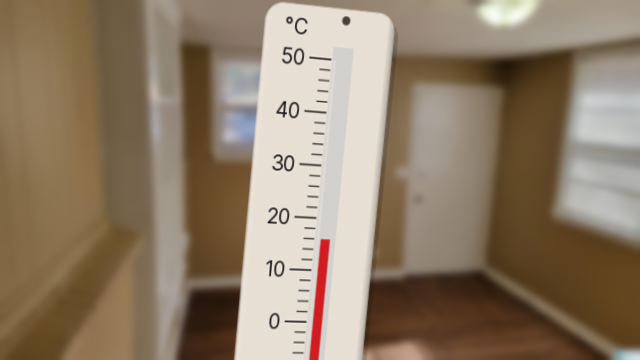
16,°C
